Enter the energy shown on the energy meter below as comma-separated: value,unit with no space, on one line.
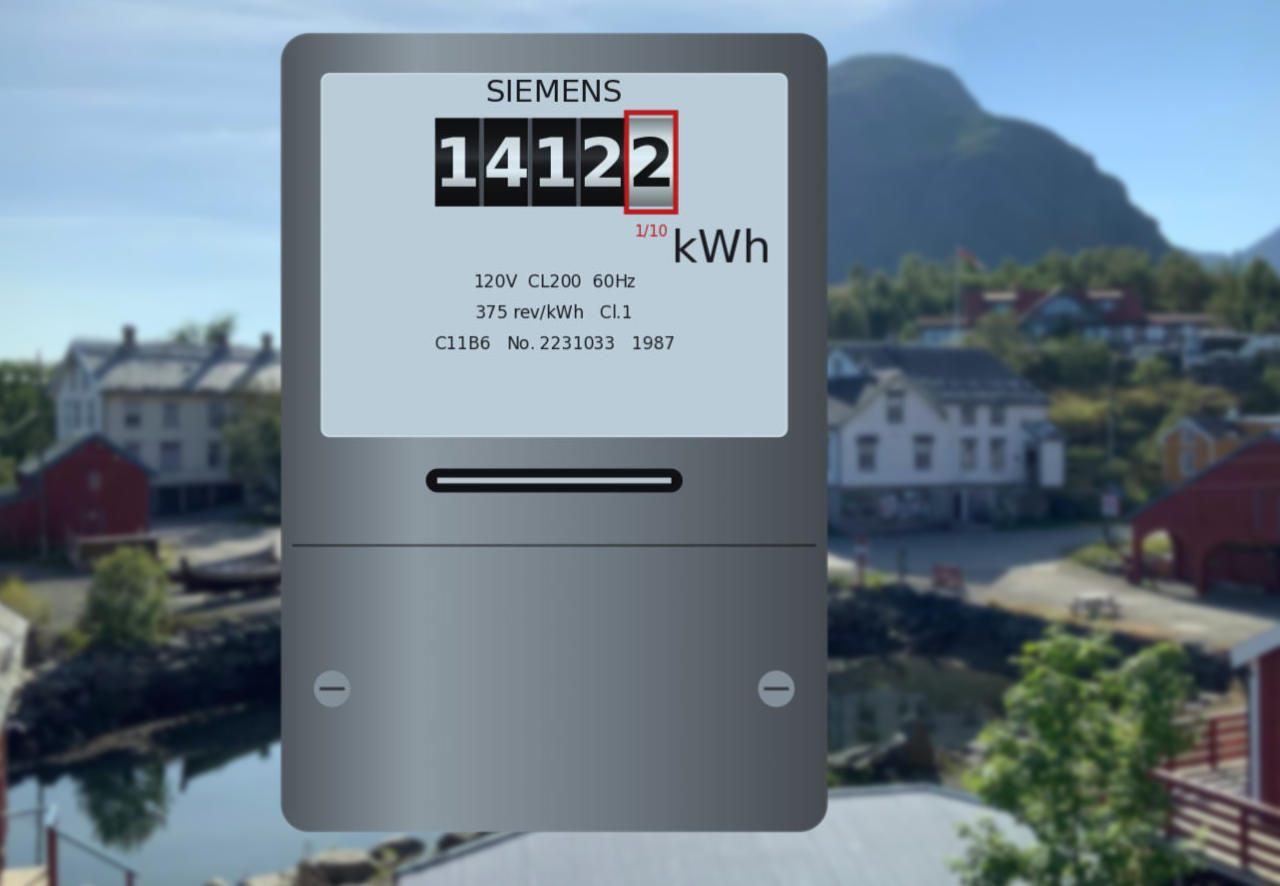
1412.2,kWh
